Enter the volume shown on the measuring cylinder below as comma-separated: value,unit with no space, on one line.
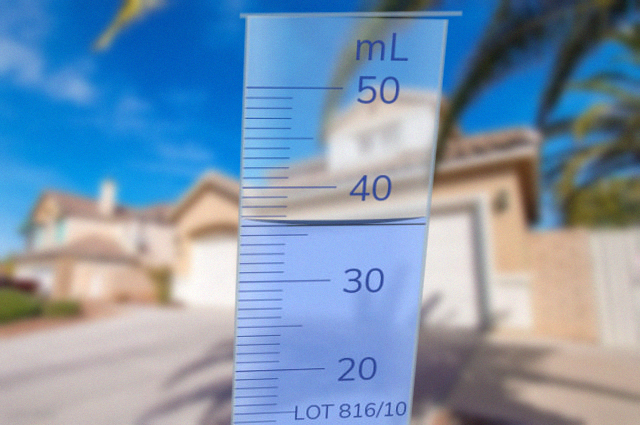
36,mL
